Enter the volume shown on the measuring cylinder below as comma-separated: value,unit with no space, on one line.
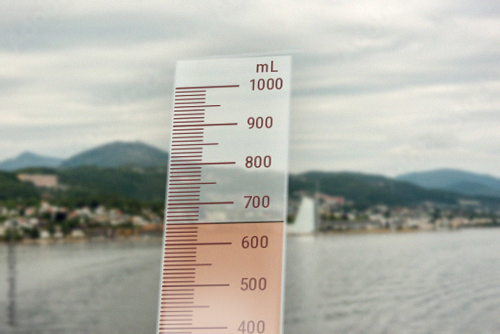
650,mL
